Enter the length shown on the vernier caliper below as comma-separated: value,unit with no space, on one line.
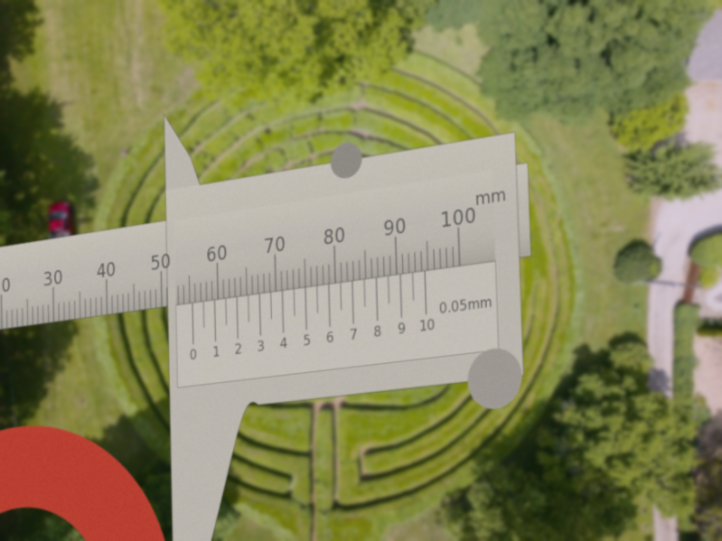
55.5,mm
